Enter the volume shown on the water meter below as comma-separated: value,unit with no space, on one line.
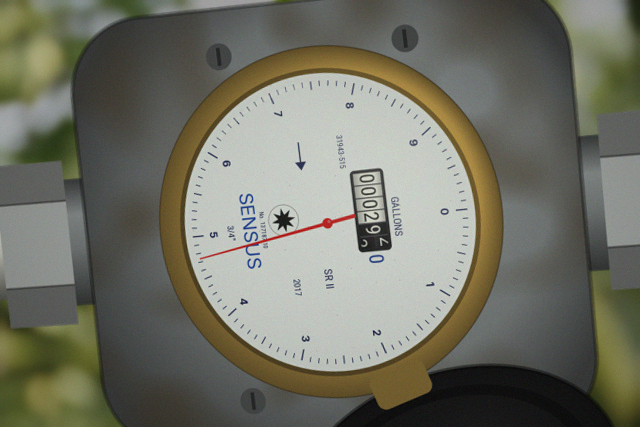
2924.7,gal
